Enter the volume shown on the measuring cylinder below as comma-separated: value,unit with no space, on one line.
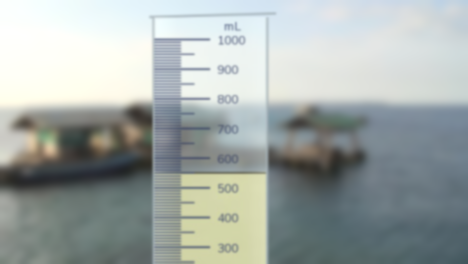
550,mL
